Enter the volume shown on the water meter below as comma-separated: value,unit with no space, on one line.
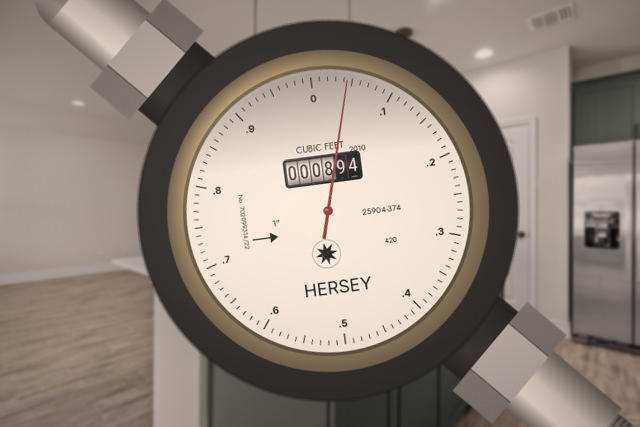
894.04,ft³
